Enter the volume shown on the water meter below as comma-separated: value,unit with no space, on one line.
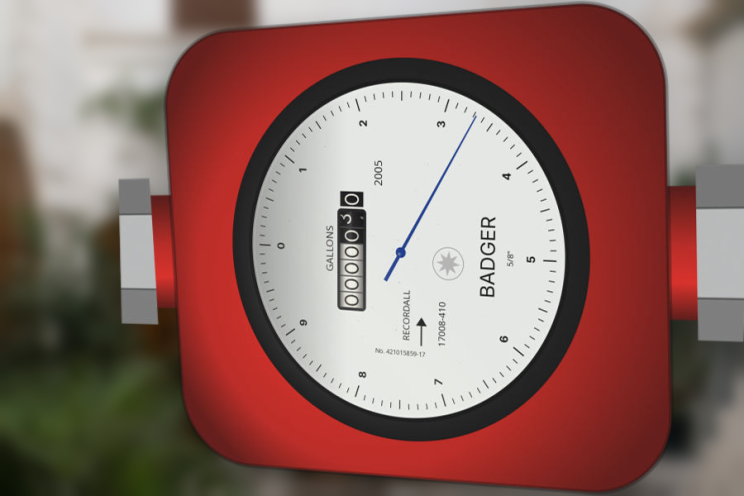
33.3,gal
